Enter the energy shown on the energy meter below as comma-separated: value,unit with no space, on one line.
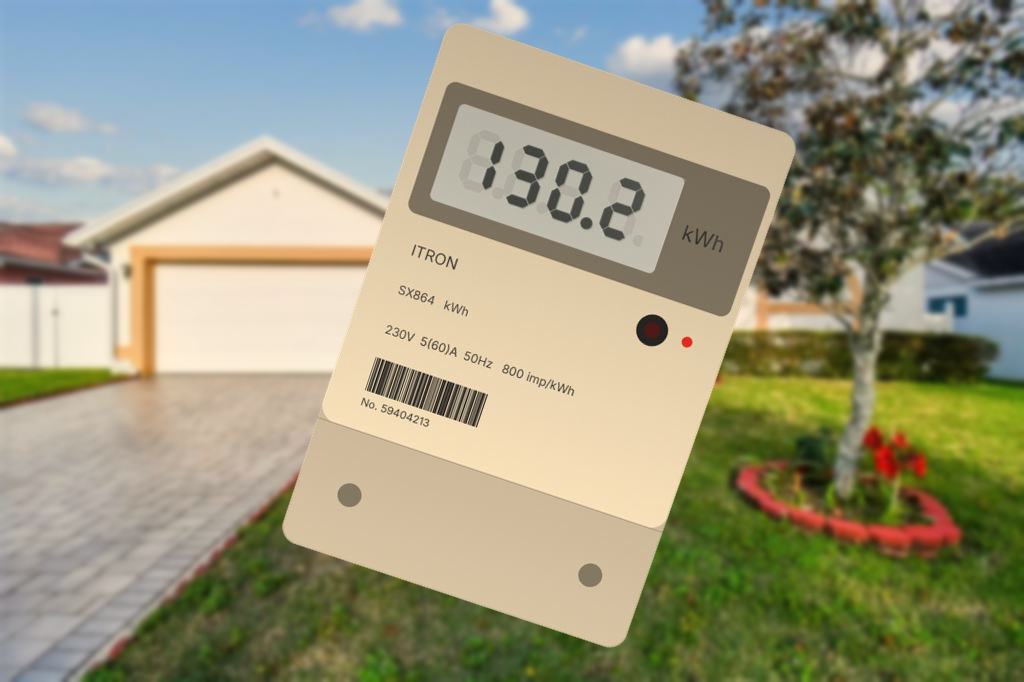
130.2,kWh
